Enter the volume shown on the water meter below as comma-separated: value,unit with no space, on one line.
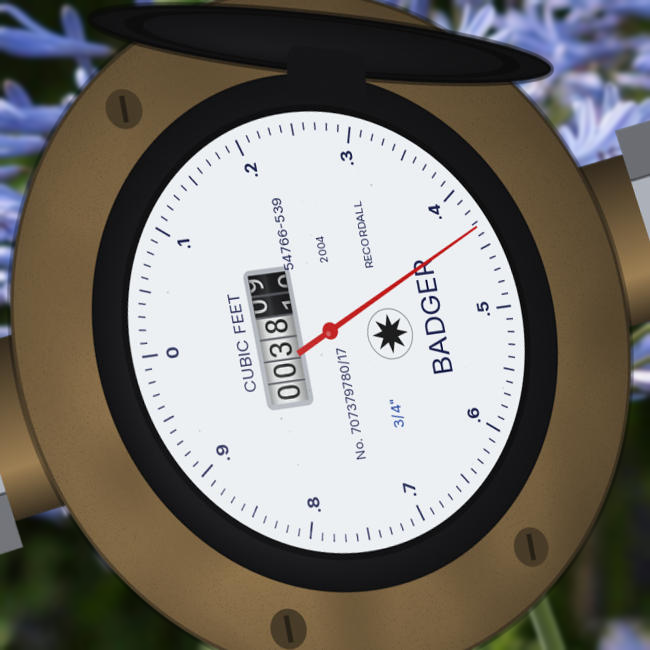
3809.43,ft³
